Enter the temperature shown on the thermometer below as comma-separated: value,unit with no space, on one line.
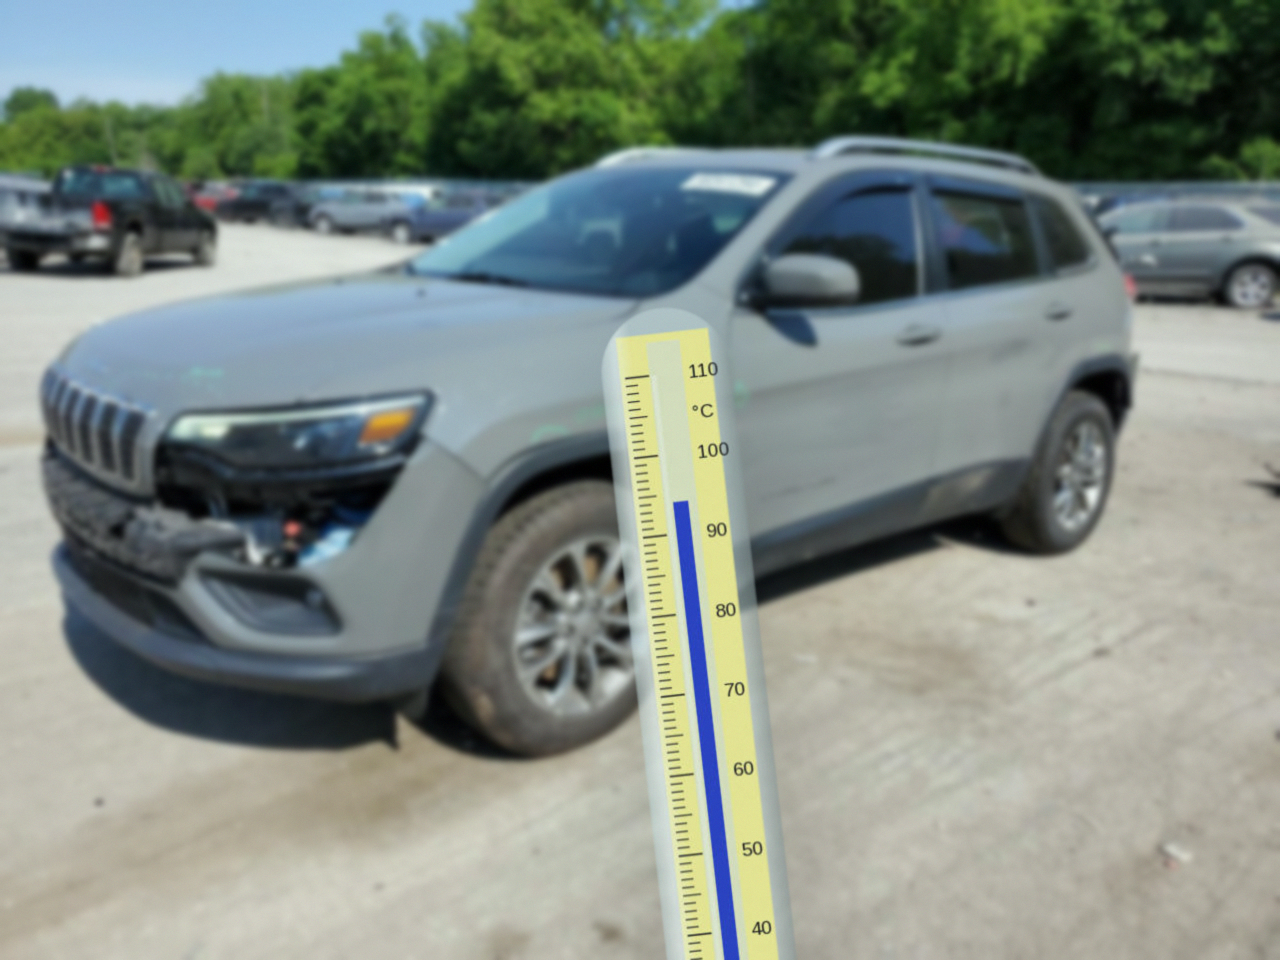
94,°C
